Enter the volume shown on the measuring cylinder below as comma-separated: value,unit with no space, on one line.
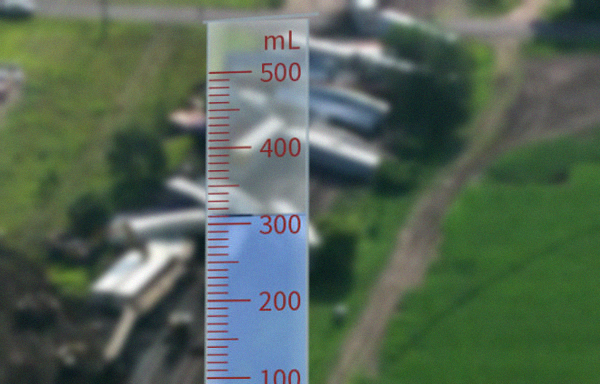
310,mL
